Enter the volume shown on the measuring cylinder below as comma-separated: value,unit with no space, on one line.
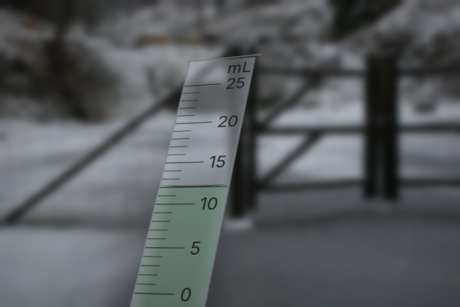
12,mL
